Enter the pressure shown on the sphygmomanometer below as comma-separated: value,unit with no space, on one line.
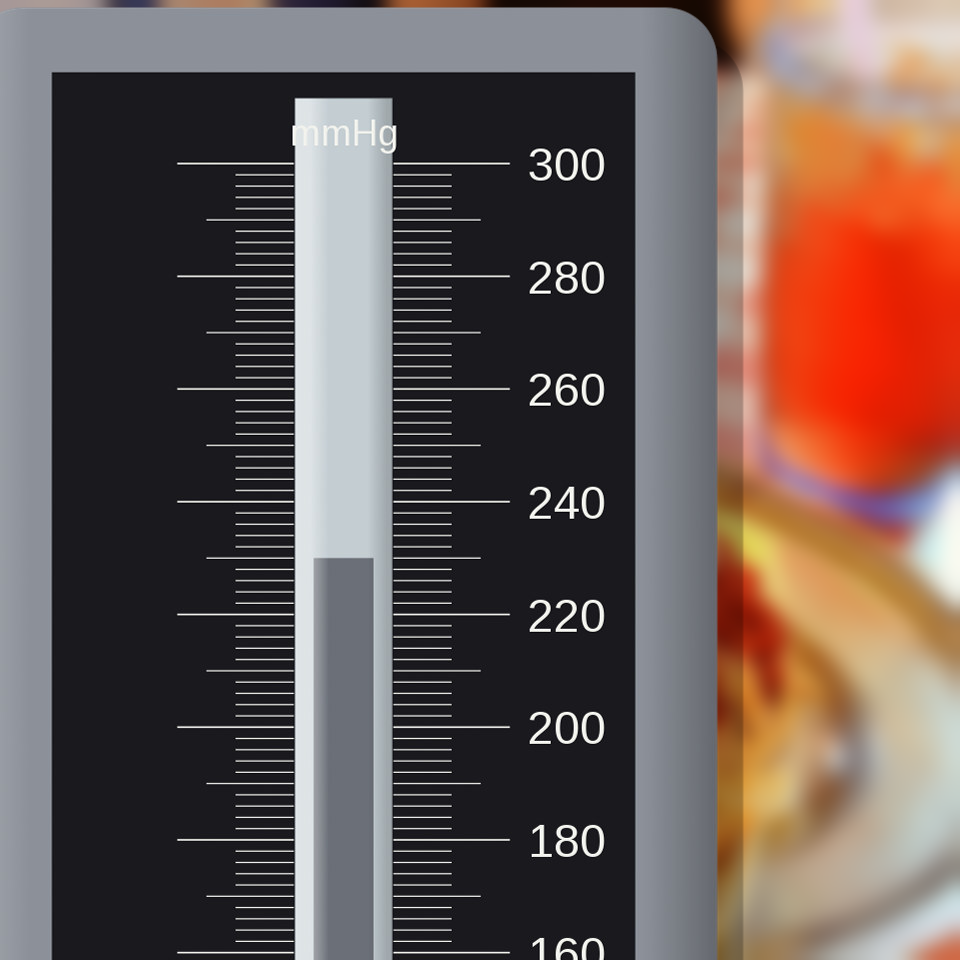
230,mmHg
